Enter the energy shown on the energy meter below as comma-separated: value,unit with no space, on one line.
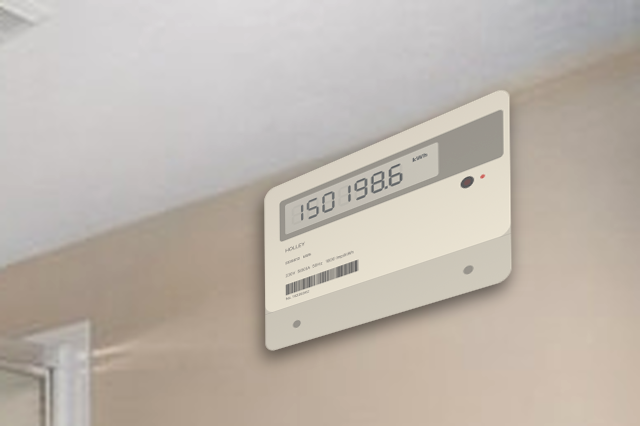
150198.6,kWh
